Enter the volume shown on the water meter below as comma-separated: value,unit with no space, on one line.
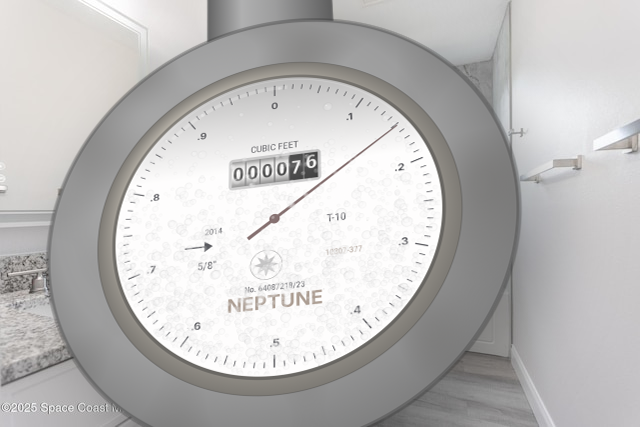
76.15,ft³
